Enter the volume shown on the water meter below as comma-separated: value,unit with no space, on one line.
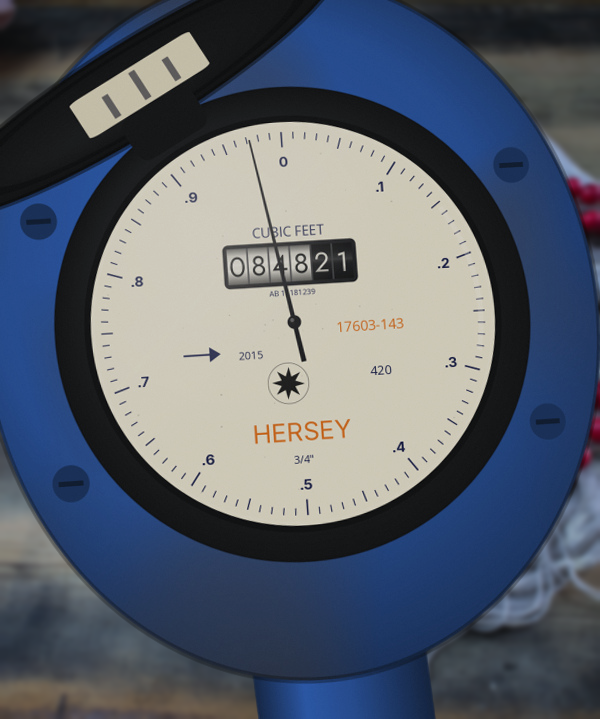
84820.97,ft³
